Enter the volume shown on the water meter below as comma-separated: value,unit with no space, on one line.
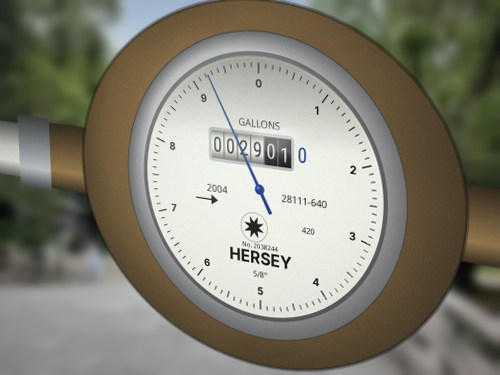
29009.2,gal
